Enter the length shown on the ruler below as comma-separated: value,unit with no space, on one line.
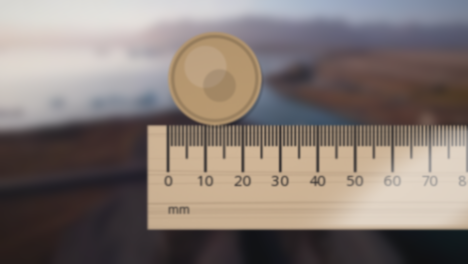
25,mm
